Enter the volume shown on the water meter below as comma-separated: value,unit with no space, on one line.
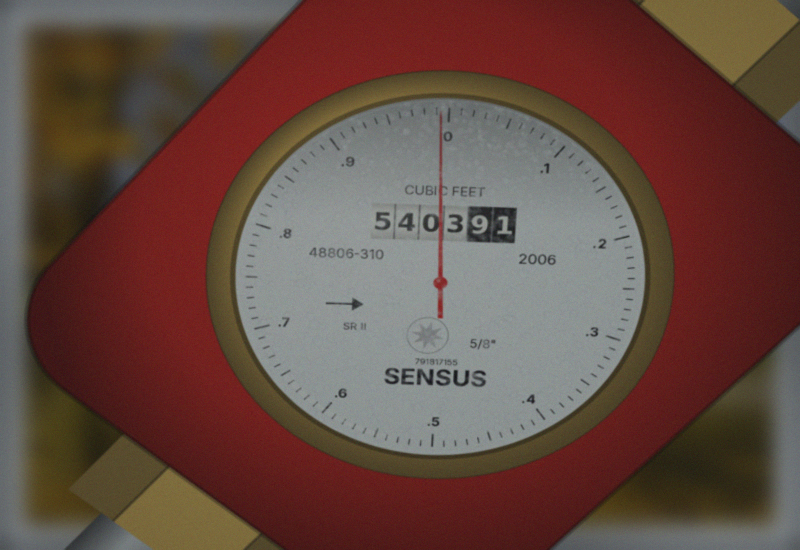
540390.99,ft³
